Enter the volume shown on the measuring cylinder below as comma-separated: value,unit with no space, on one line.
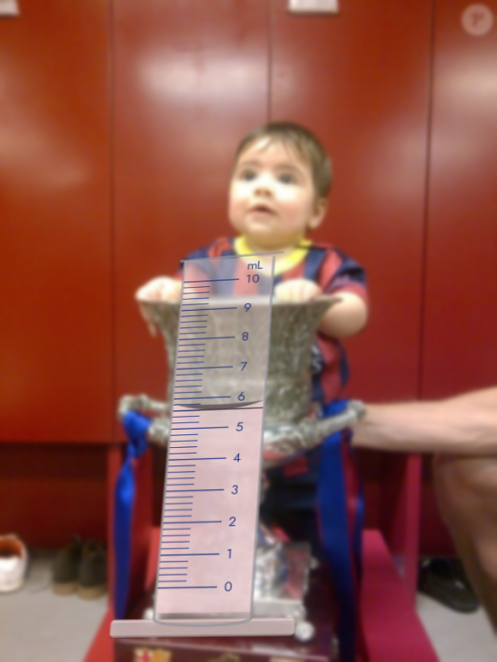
5.6,mL
